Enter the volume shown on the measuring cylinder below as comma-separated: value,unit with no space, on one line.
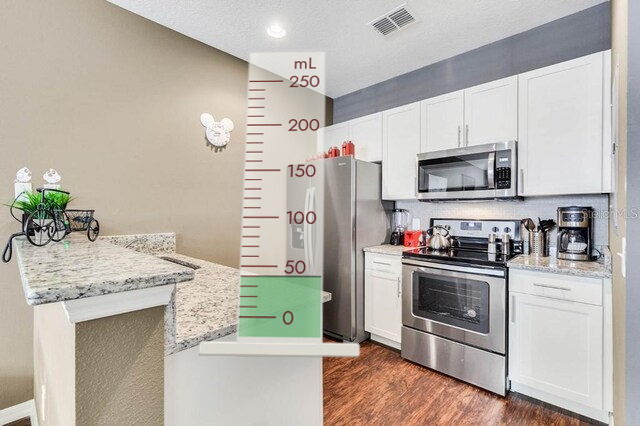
40,mL
